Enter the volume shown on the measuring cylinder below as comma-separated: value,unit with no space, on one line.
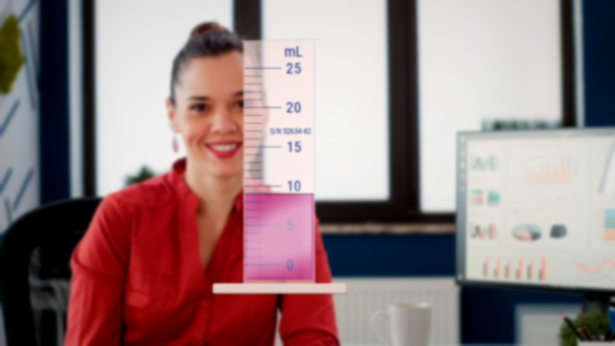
9,mL
